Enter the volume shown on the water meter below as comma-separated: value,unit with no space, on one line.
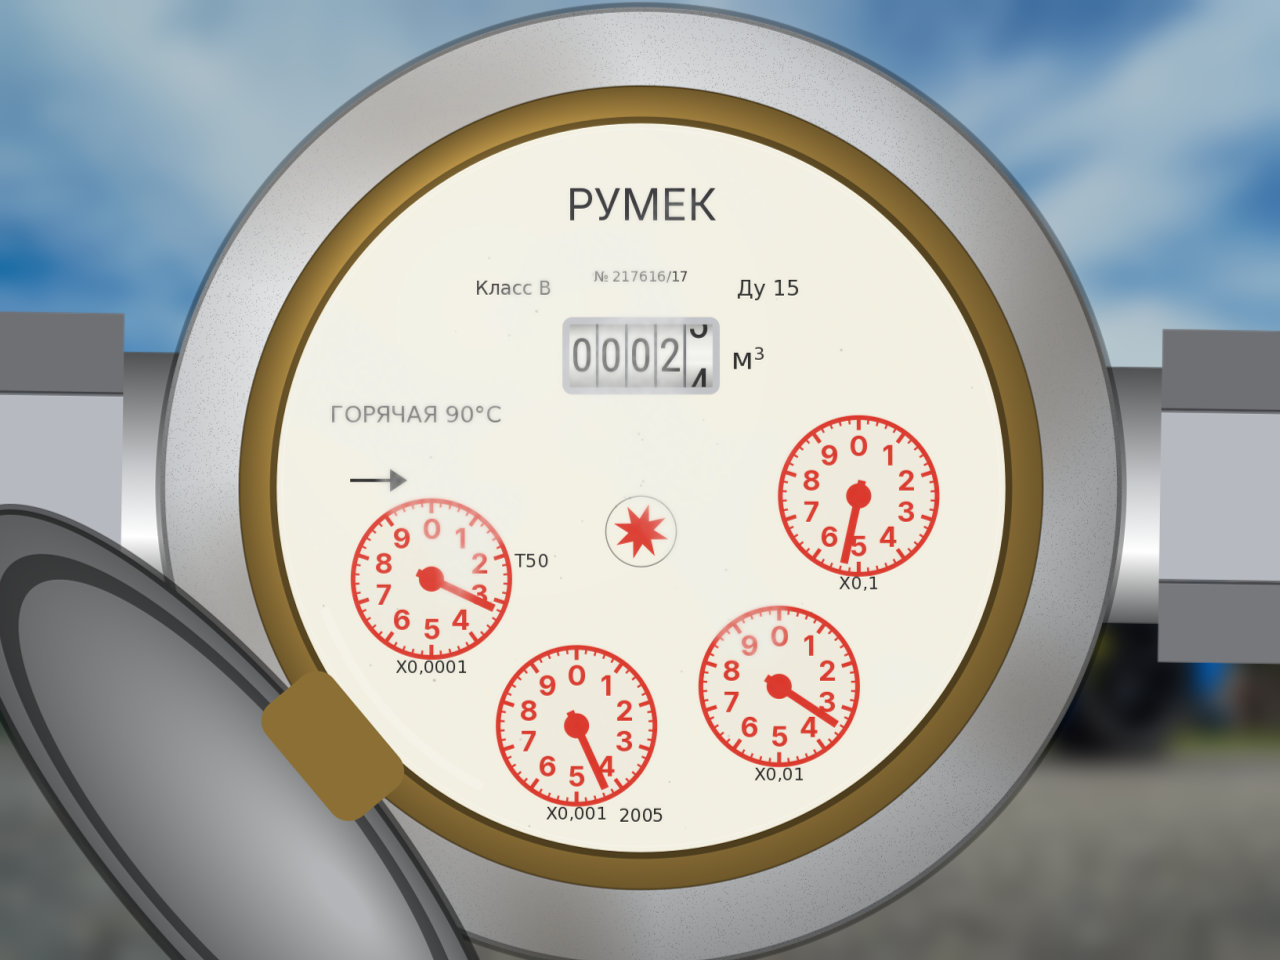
23.5343,m³
